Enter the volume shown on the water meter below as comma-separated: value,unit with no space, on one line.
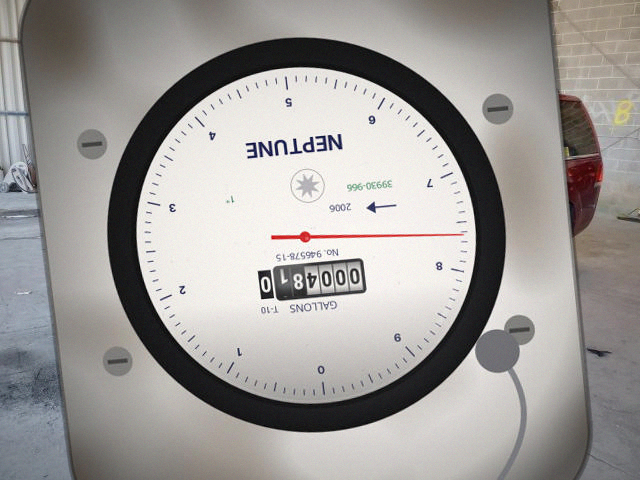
4807.6,gal
